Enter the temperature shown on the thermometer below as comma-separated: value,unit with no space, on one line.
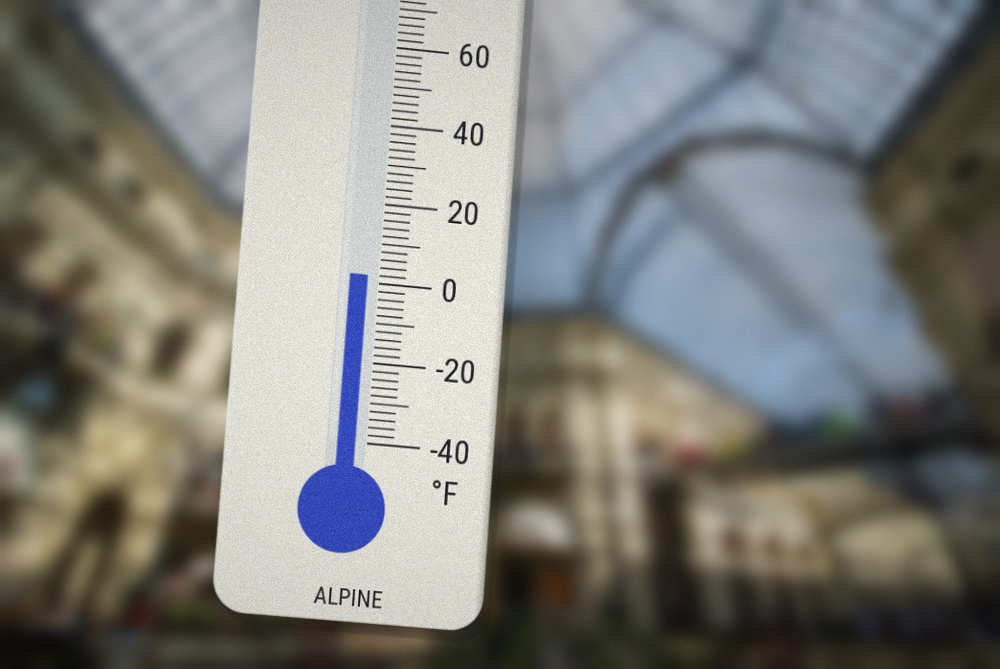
2,°F
